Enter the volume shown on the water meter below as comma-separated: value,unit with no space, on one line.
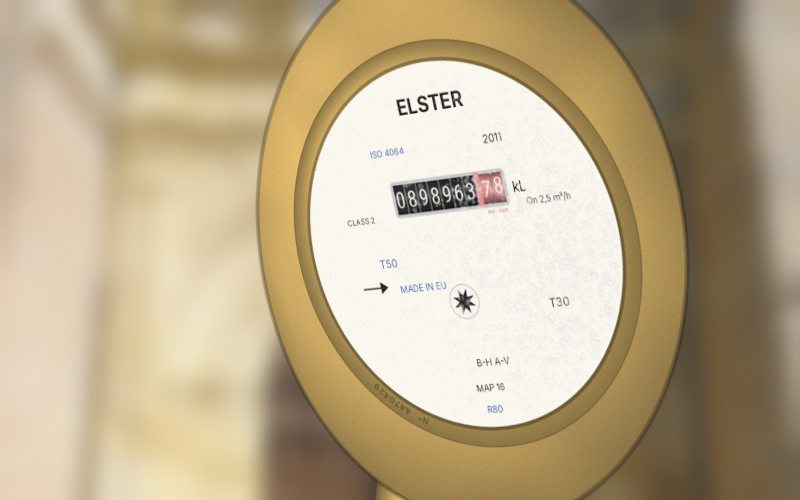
898963.78,kL
